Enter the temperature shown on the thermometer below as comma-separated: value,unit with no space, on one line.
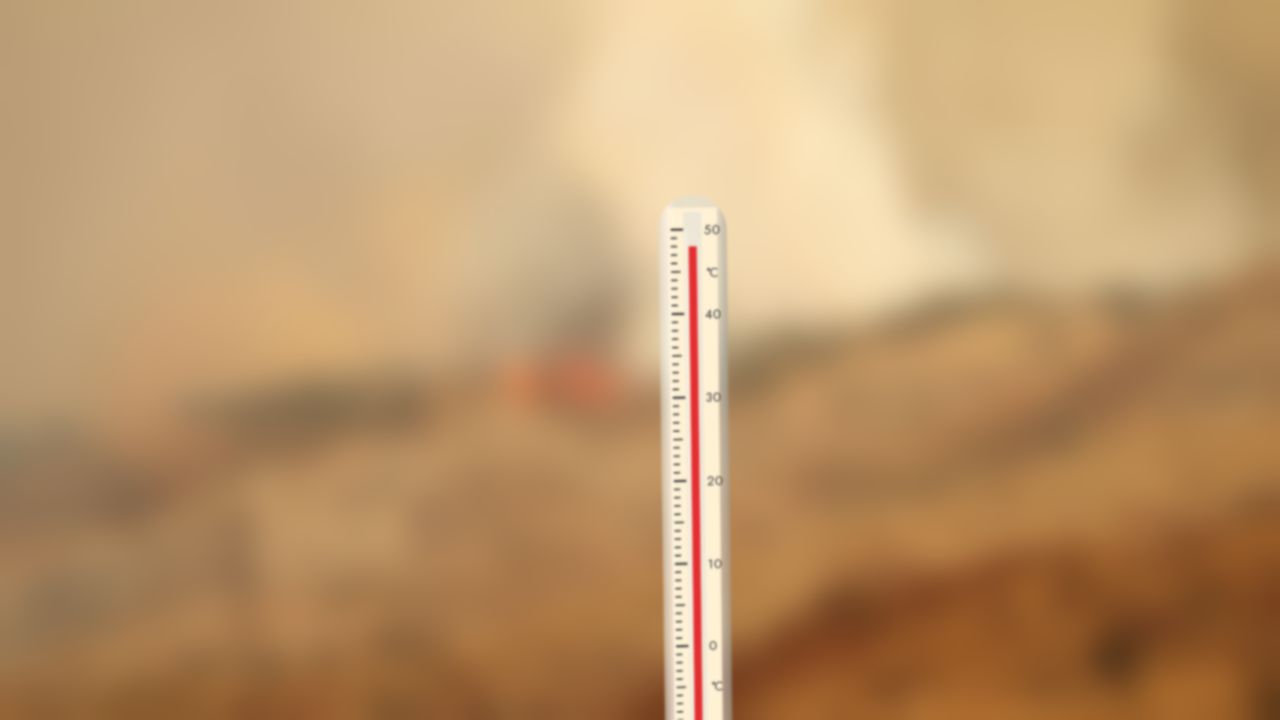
48,°C
